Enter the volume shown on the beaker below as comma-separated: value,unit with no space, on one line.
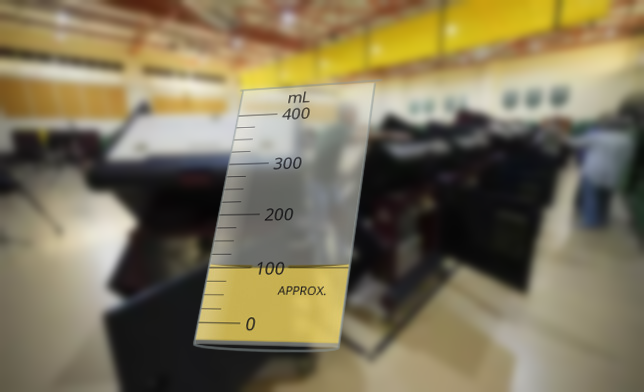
100,mL
